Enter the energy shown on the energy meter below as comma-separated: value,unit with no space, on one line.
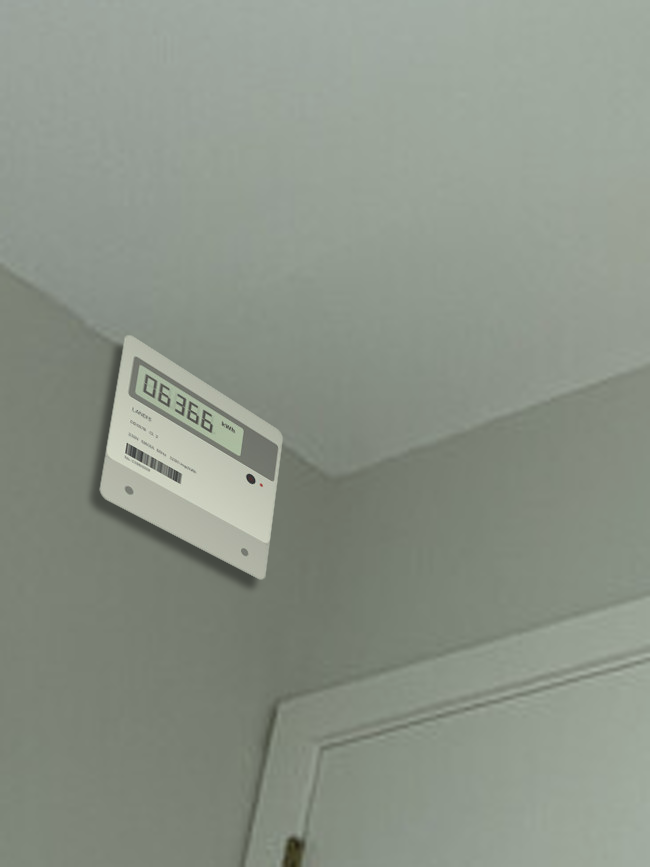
6366,kWh
